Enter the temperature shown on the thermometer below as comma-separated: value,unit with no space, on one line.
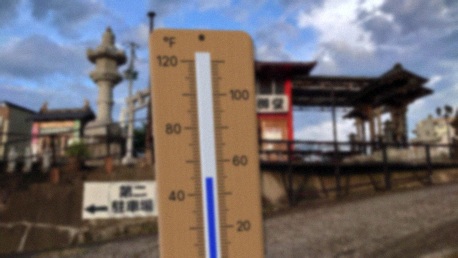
50,°F
